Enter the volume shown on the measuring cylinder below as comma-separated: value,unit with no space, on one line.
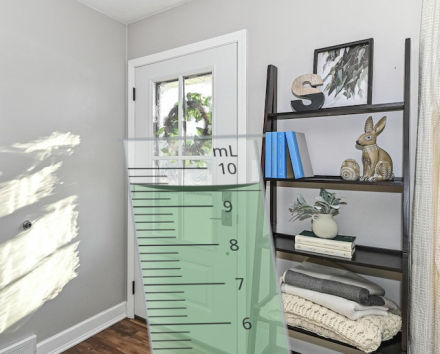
9.4,mL
